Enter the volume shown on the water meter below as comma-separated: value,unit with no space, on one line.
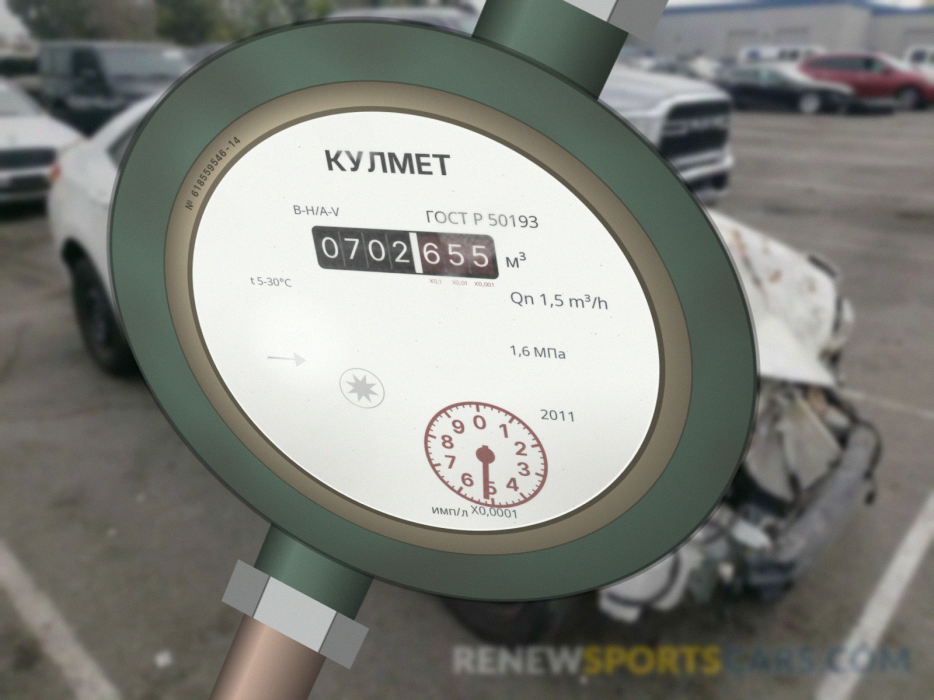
702.6555,m³
